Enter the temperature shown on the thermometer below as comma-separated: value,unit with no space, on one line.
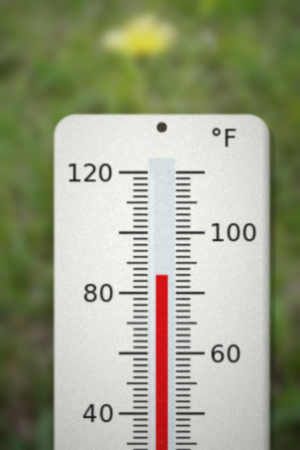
86,°F
